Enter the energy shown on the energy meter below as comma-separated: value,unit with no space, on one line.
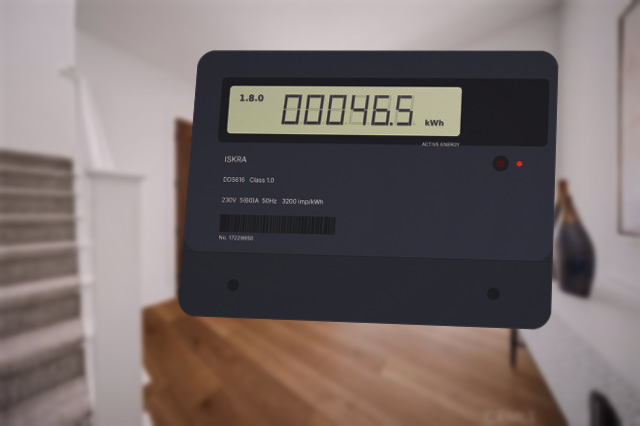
46.5,kWh
